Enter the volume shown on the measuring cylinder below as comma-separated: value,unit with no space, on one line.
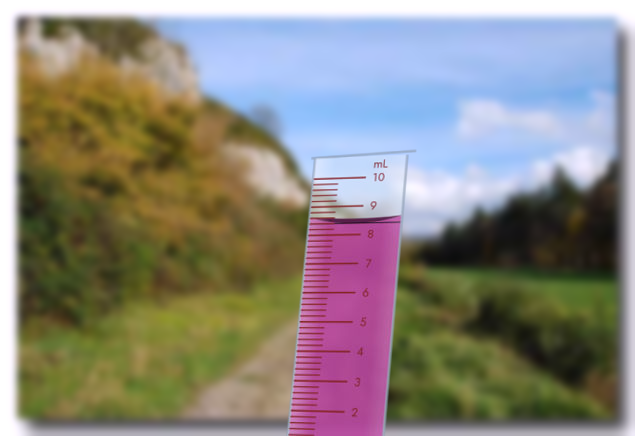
8.4,mL
